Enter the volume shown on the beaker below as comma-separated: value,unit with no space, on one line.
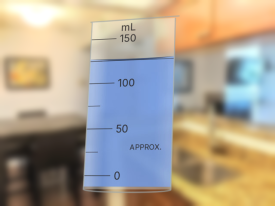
125,mL
